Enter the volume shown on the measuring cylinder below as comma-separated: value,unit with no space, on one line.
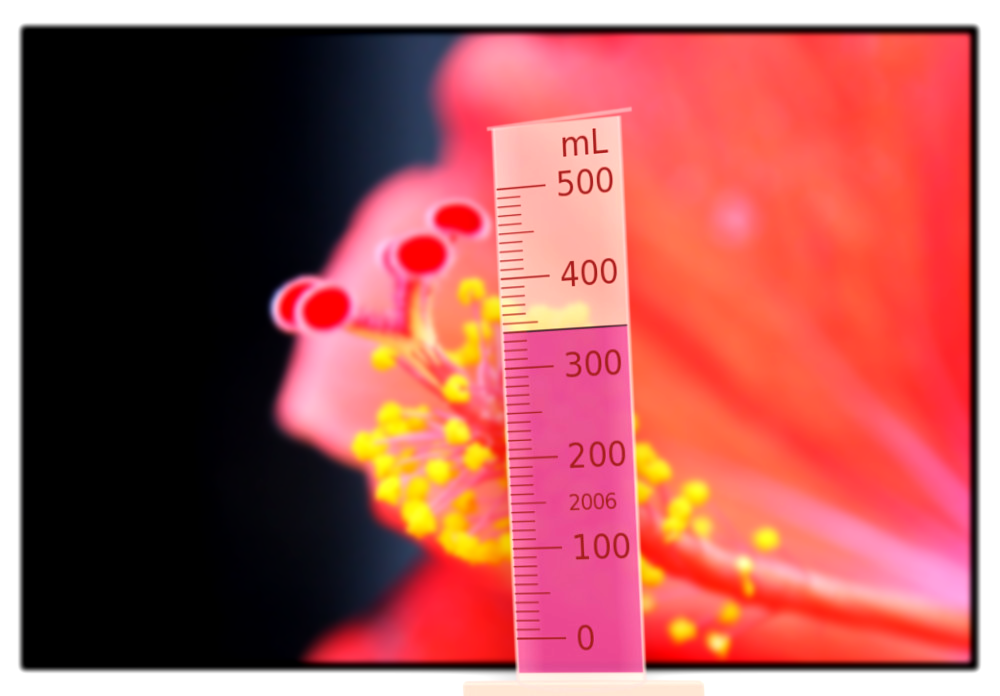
340,mL
